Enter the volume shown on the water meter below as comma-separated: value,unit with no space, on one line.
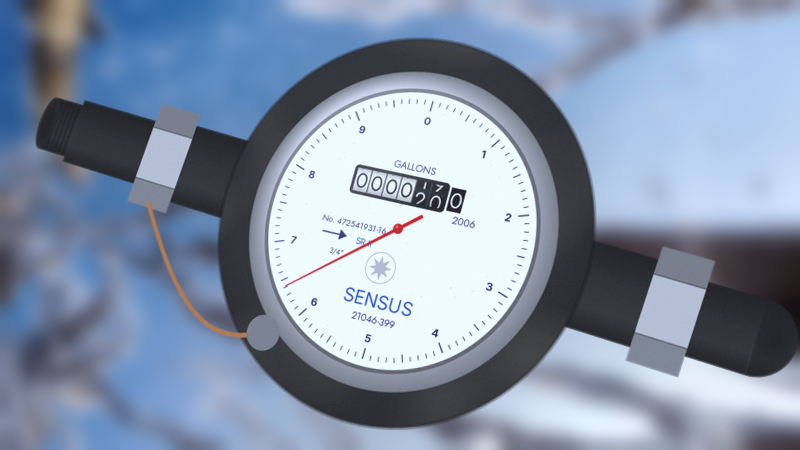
196.4,gal
